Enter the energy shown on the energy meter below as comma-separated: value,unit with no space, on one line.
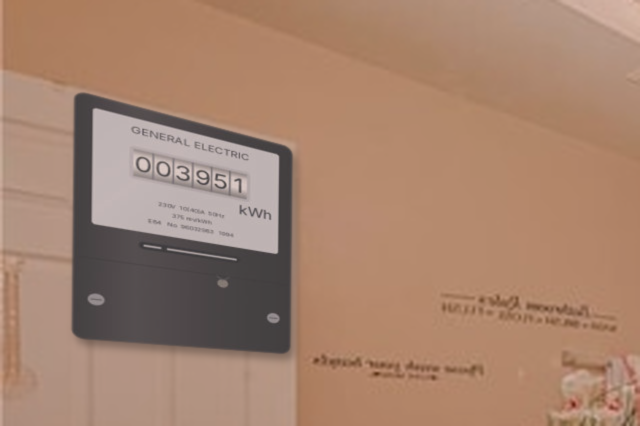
3951,kWh
